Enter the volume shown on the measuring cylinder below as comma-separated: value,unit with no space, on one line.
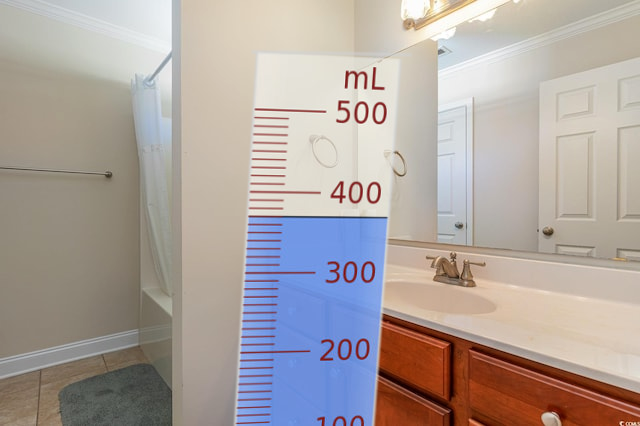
370,mL
